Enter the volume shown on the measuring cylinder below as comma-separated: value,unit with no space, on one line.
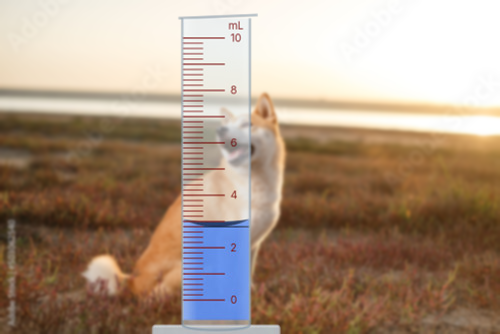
2.8,mL
